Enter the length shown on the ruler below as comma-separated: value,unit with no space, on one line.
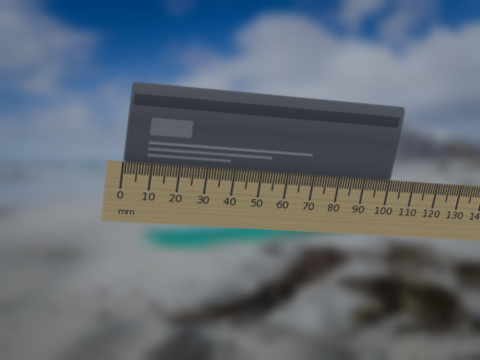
100,mm
